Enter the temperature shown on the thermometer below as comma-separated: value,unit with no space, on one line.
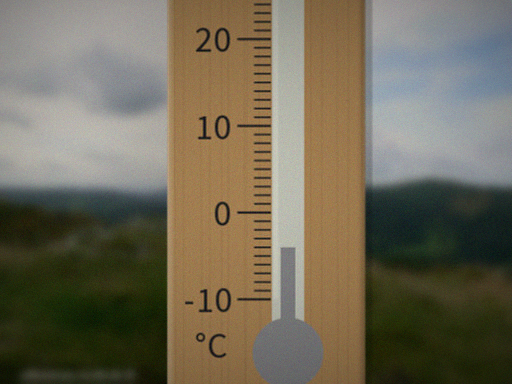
-4,°C
